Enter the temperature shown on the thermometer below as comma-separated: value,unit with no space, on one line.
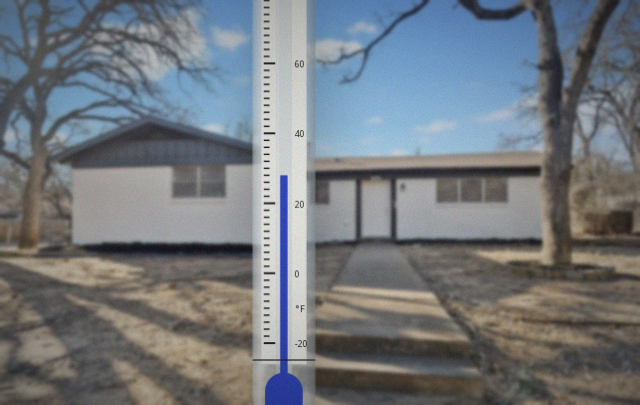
28,°F
